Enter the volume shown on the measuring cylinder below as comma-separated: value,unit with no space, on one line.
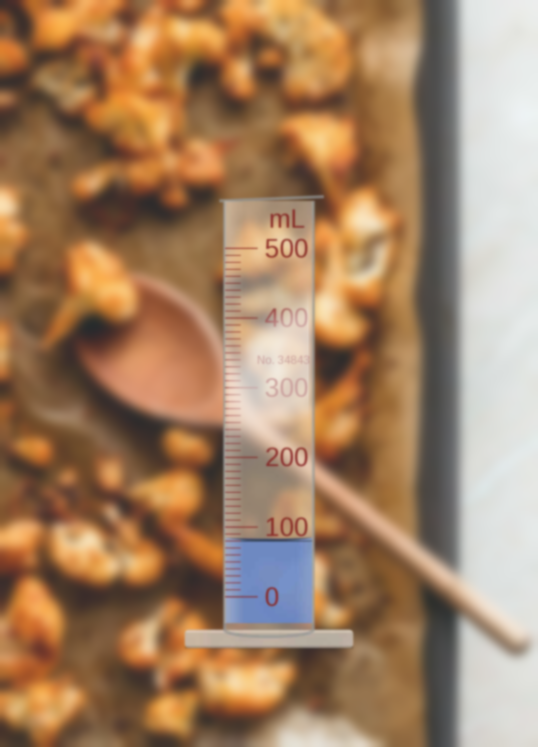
80,mL
